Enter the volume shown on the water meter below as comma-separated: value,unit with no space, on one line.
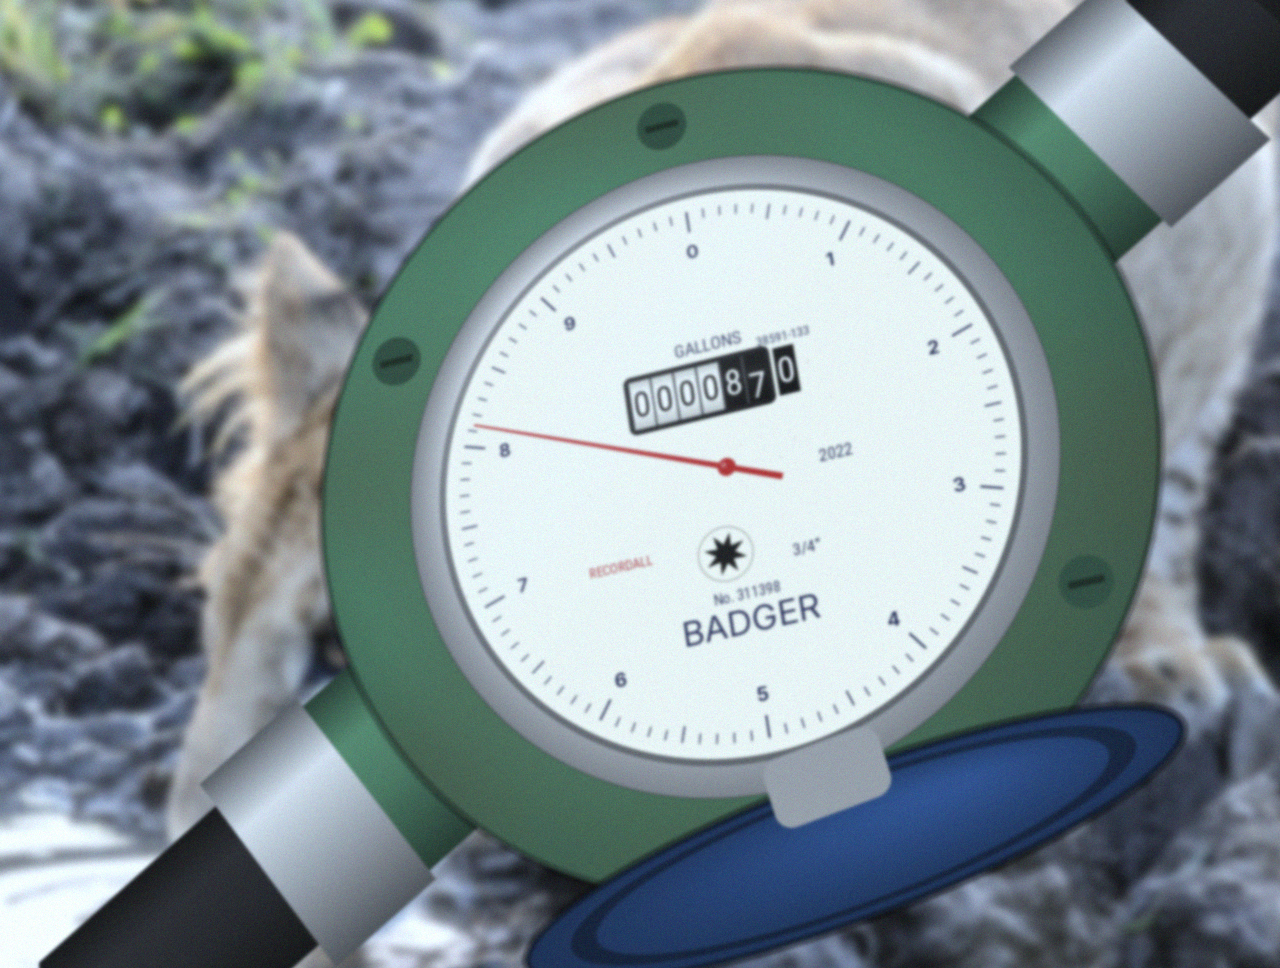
868.1,gal
